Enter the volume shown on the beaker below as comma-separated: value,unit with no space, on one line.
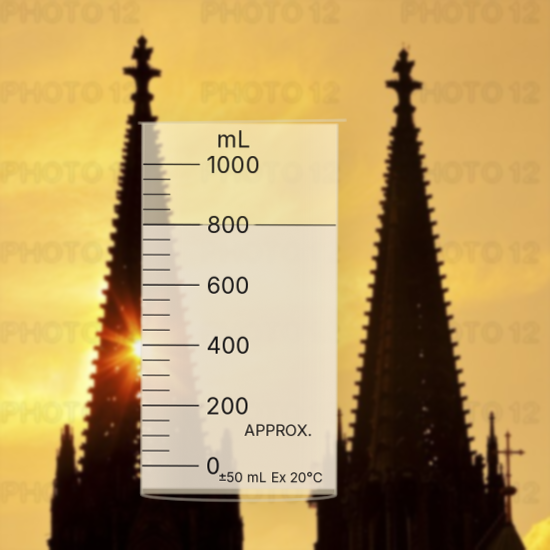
800,mL
